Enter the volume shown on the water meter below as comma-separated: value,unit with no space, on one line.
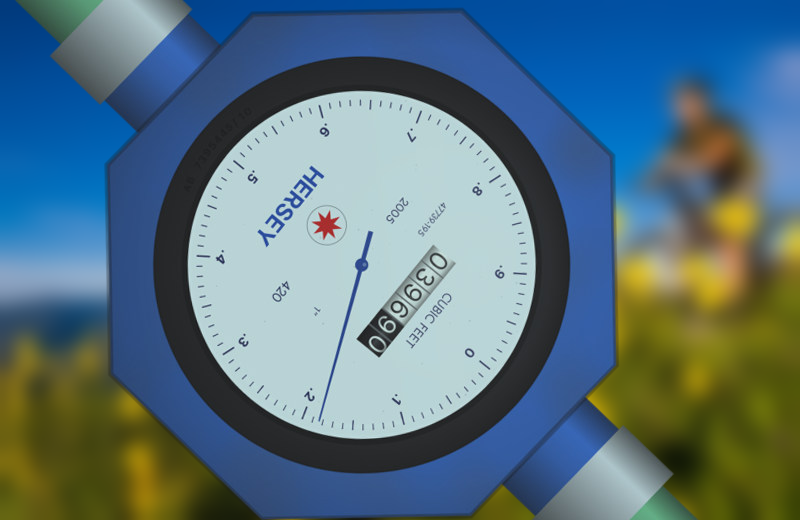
39690.18,ft³
